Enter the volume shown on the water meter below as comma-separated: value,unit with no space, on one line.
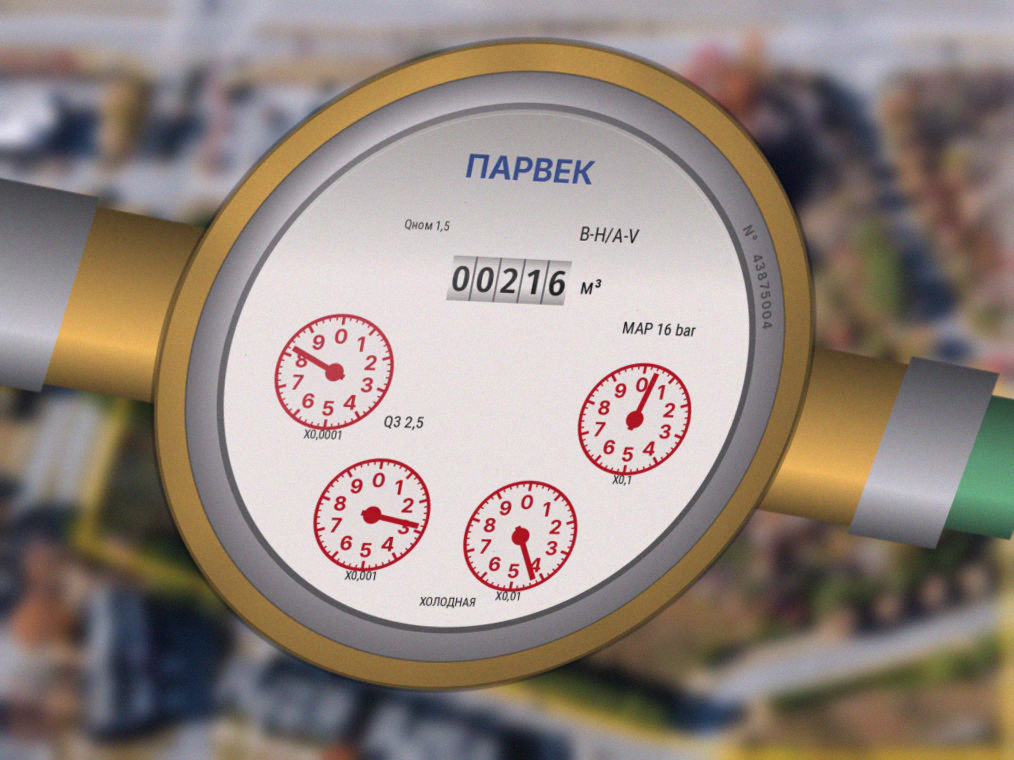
216.0428,m³
